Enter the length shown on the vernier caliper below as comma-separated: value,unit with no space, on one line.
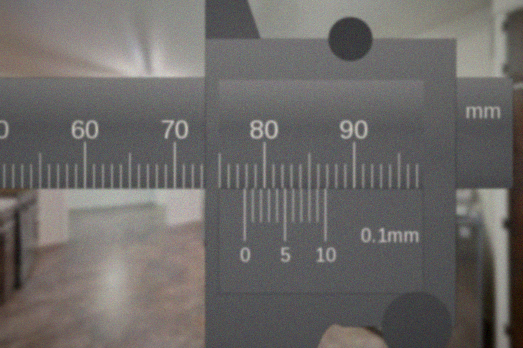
77.8,mm
